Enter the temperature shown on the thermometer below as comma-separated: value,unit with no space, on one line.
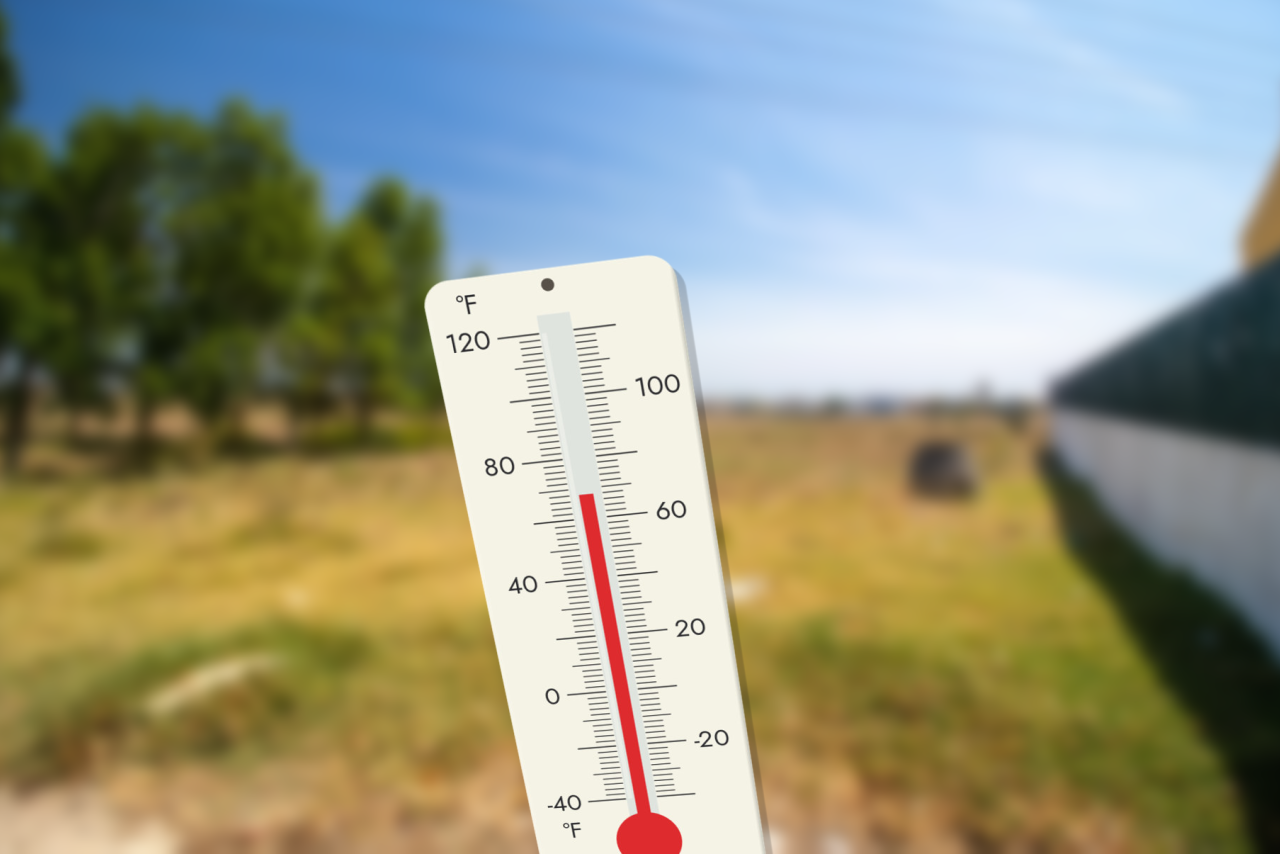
68,°F
